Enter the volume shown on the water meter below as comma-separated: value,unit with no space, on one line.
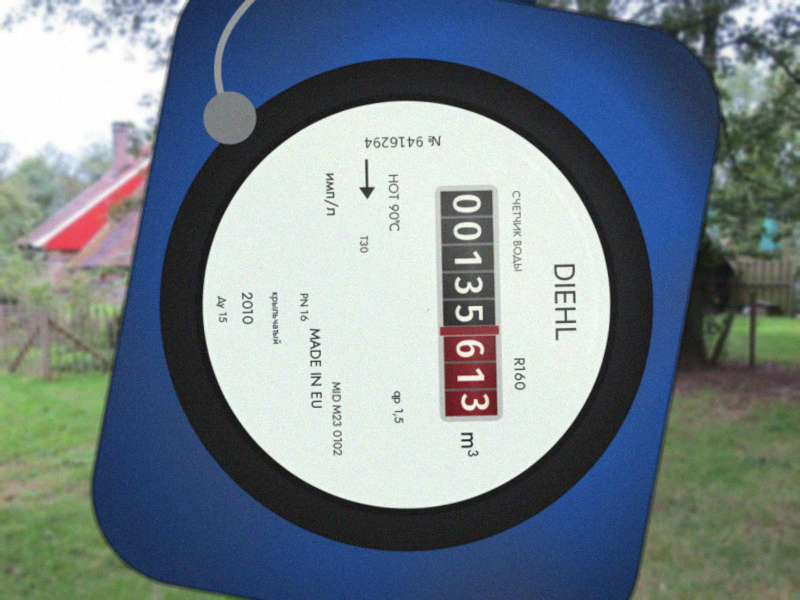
135.613,m³
